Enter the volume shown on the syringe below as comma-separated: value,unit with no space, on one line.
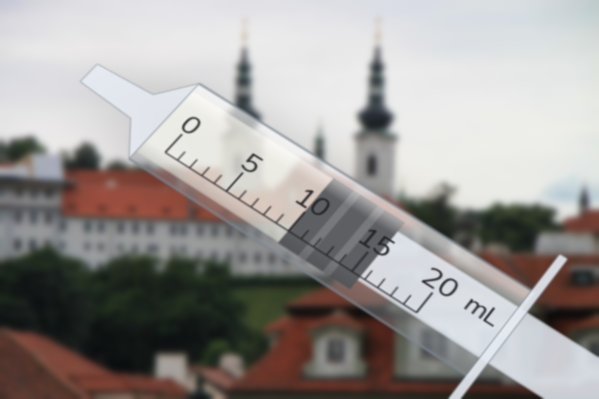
10,mL
